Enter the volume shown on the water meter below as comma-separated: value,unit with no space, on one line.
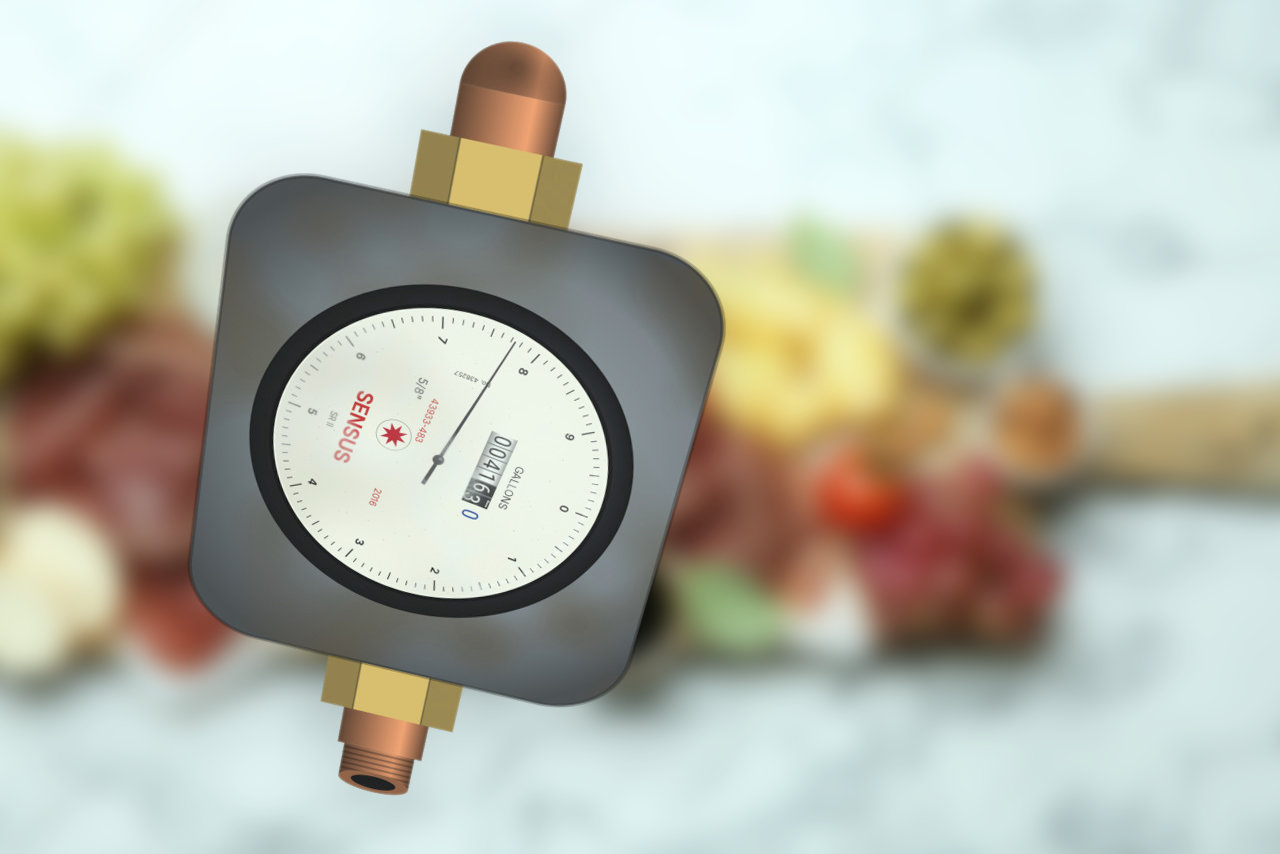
41627.7,gal
